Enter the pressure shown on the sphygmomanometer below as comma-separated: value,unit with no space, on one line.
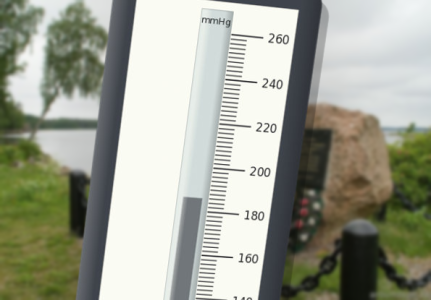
186,mmHg
